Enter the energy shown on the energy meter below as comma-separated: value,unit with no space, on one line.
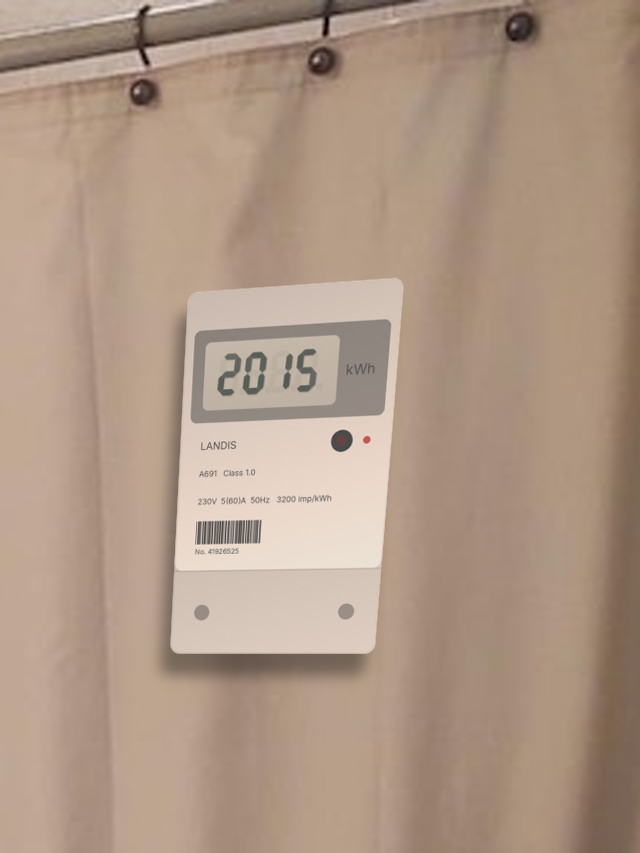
2015,kWh
